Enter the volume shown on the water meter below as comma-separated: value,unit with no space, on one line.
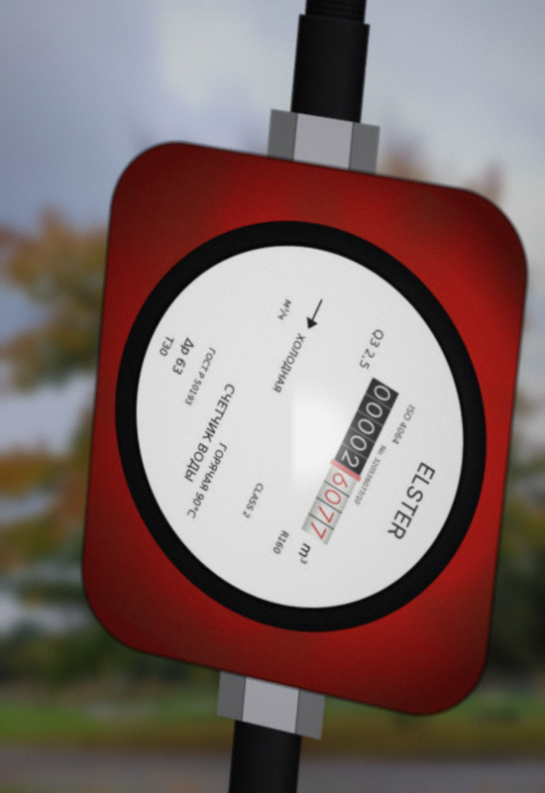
2.6077,m³
